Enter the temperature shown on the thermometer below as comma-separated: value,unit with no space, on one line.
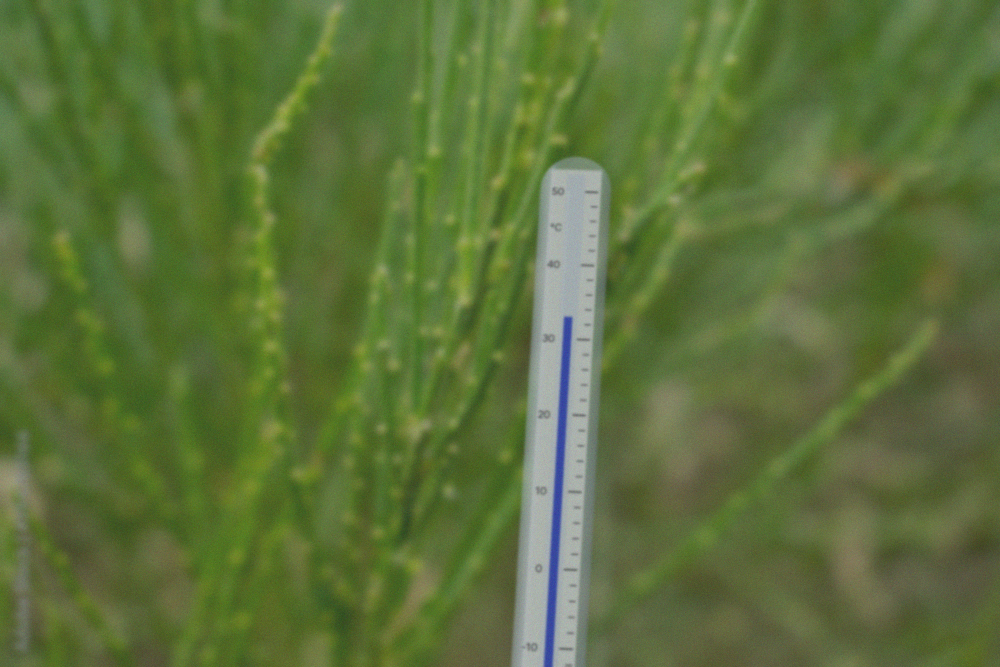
33,°C
